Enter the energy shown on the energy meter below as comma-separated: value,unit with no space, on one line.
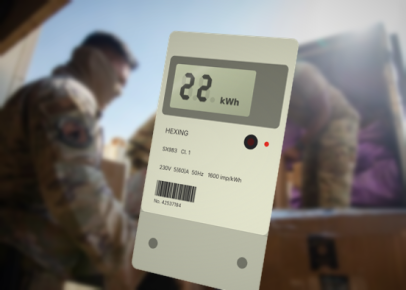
22,kWh
